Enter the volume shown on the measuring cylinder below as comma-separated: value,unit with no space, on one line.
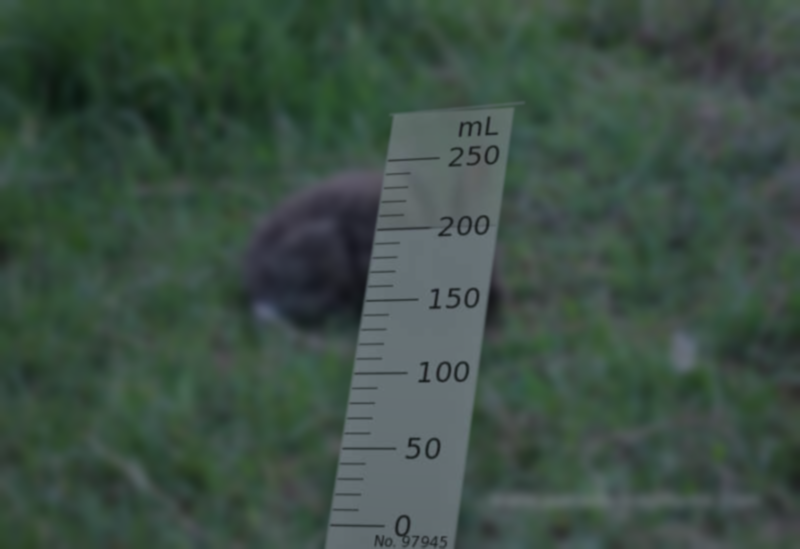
200,mL
